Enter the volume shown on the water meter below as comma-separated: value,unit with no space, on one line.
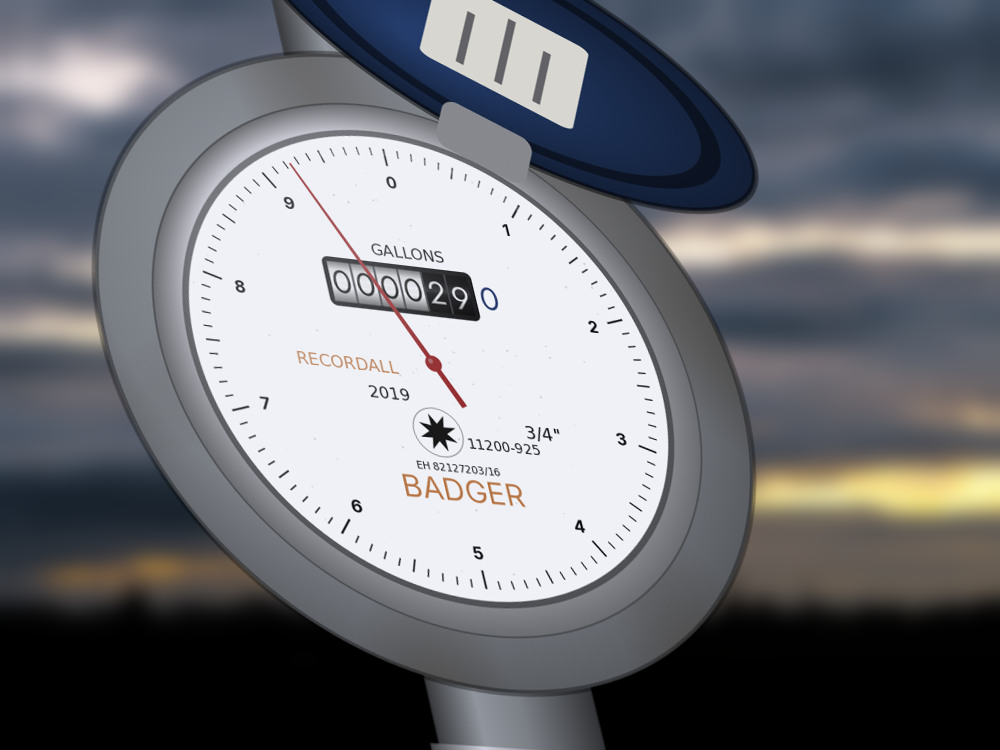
289.2,gal
